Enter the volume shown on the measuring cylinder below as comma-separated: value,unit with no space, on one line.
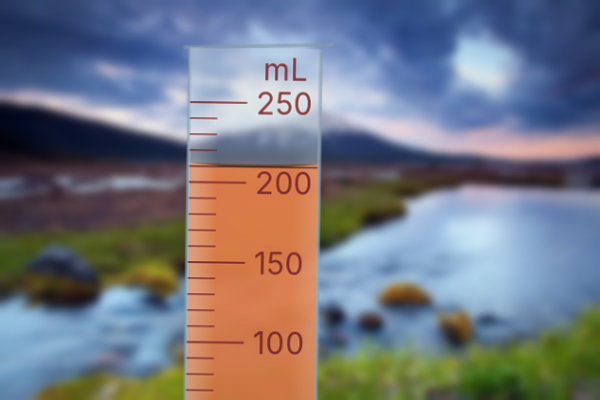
210,mL
